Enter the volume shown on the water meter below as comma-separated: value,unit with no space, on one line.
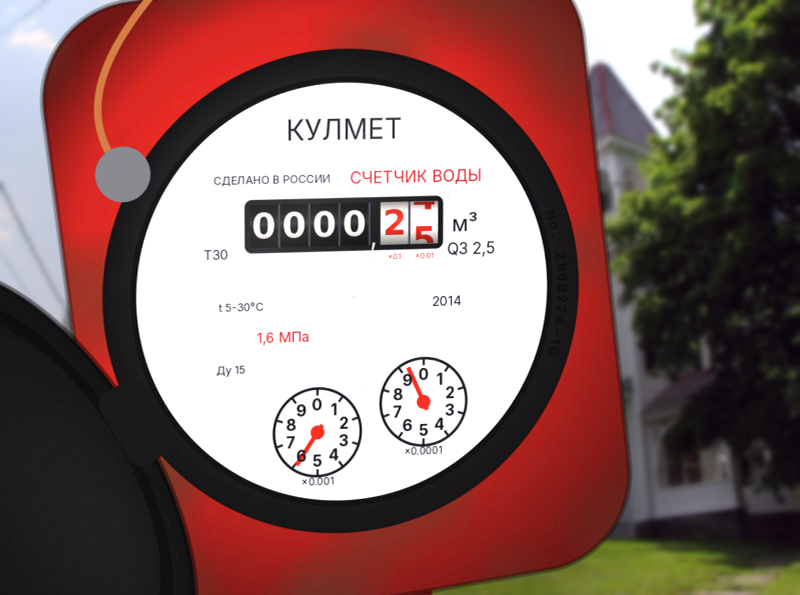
0.2459,m³
